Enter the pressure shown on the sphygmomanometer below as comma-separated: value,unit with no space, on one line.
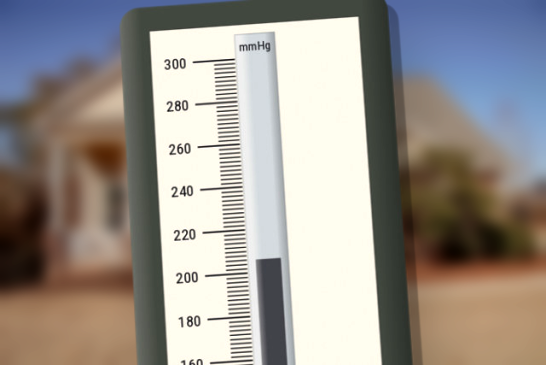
206,mmHg
